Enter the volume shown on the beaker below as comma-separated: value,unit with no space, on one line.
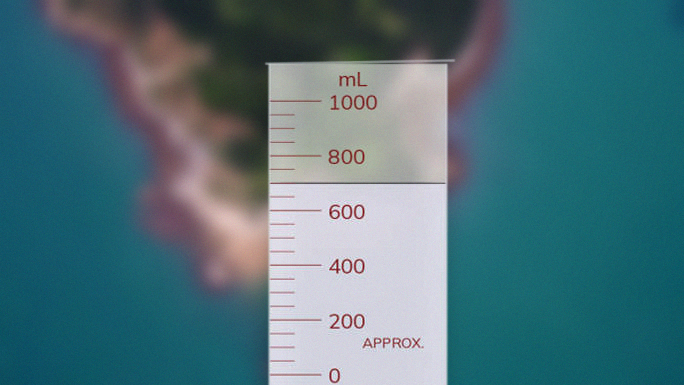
700,mL
